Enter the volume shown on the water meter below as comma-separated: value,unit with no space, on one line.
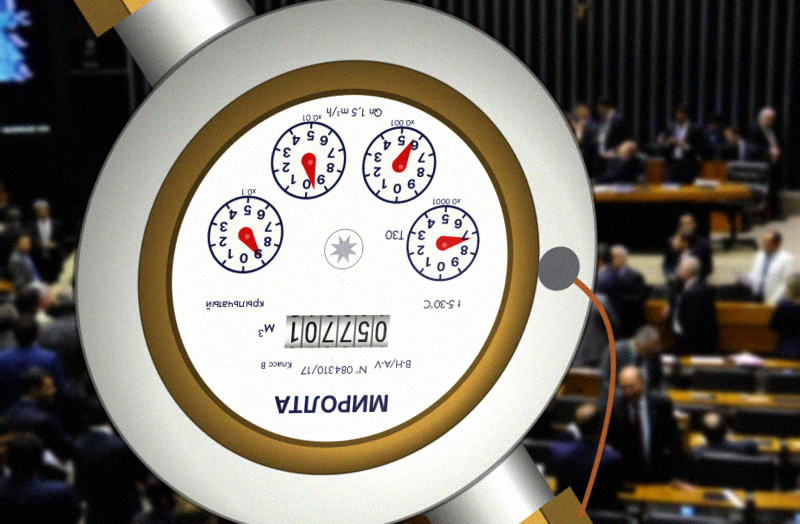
57701.8957,m³
